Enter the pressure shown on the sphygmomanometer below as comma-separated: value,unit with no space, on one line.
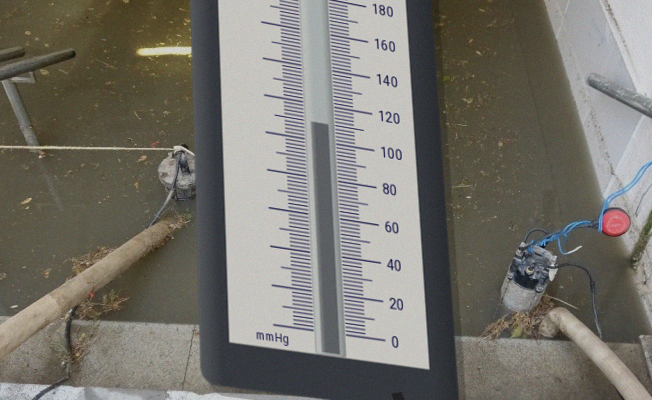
110,mmHg
